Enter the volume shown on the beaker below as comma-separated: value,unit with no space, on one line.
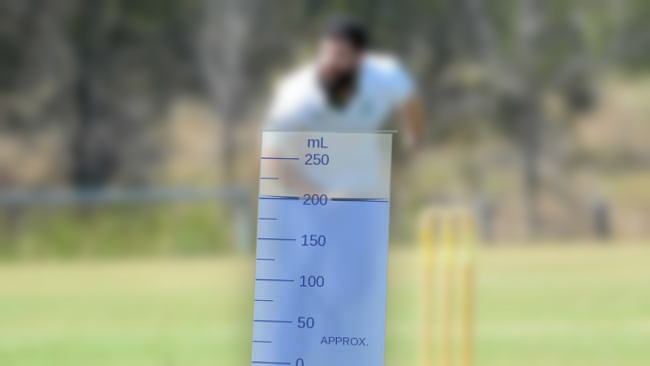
200,mL
